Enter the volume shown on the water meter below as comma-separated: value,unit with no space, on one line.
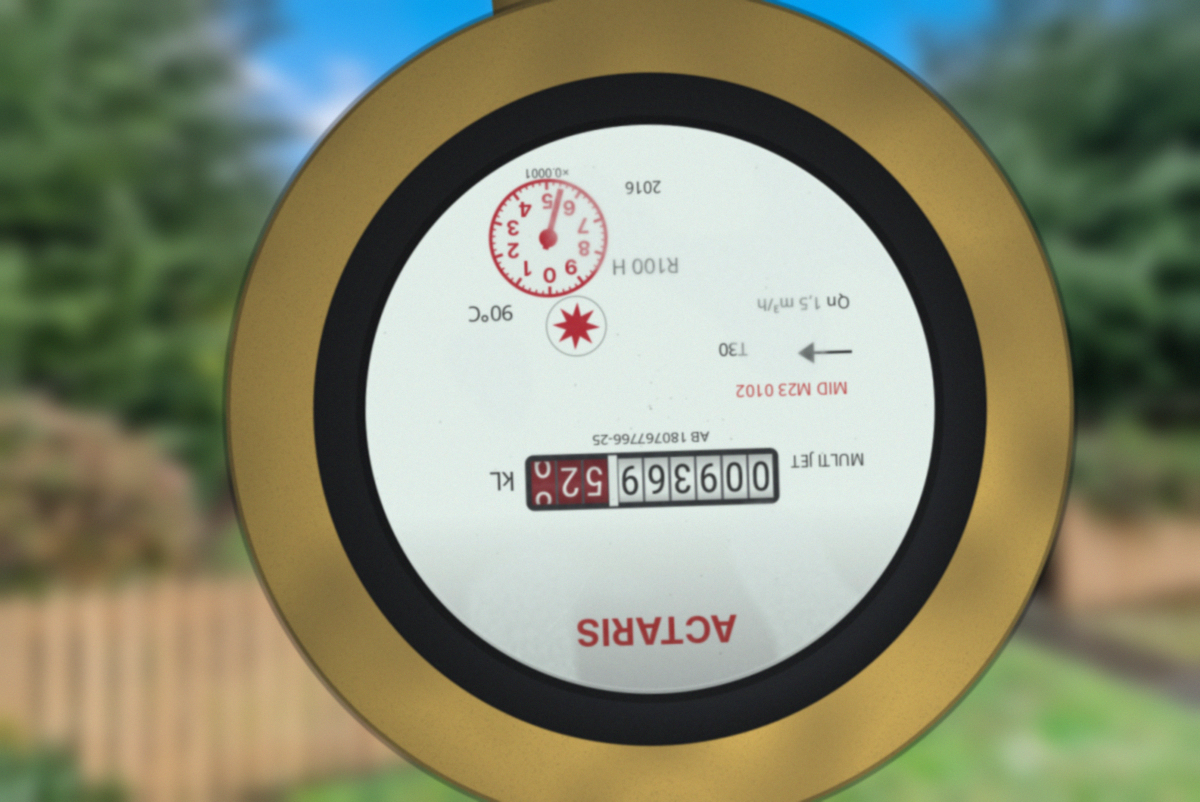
9369.5285,kL
